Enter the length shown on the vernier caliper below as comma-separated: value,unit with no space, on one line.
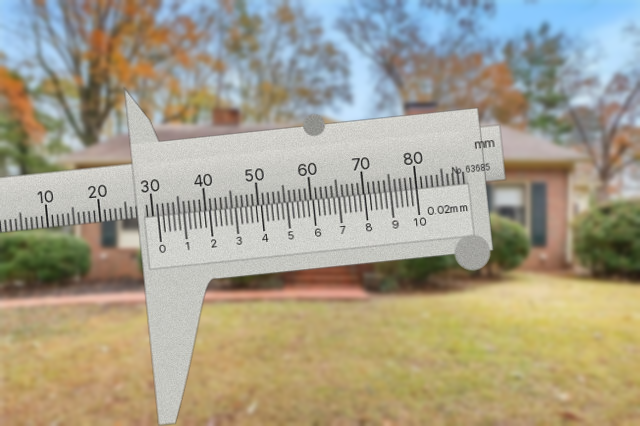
31.0,mm
